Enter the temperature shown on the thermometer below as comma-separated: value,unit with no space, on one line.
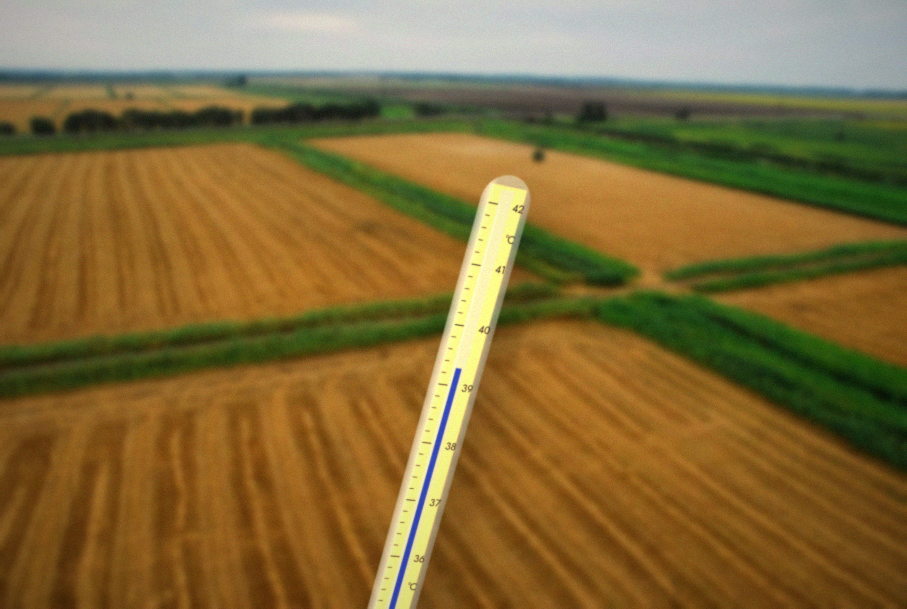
39.3,°C
